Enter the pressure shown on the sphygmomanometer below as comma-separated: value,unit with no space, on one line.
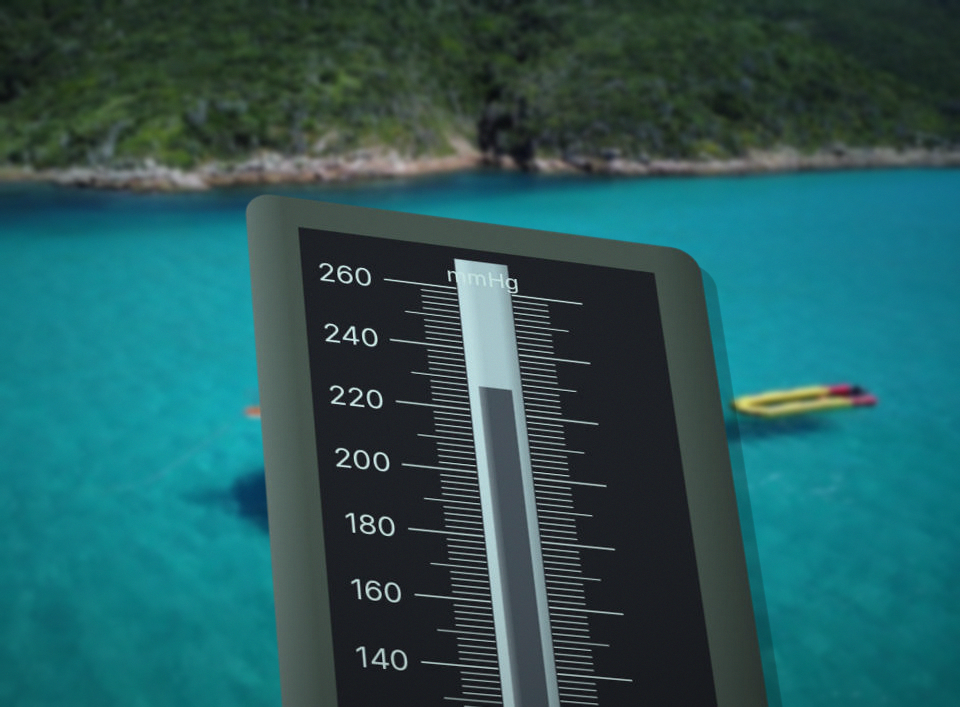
228,mmHg
